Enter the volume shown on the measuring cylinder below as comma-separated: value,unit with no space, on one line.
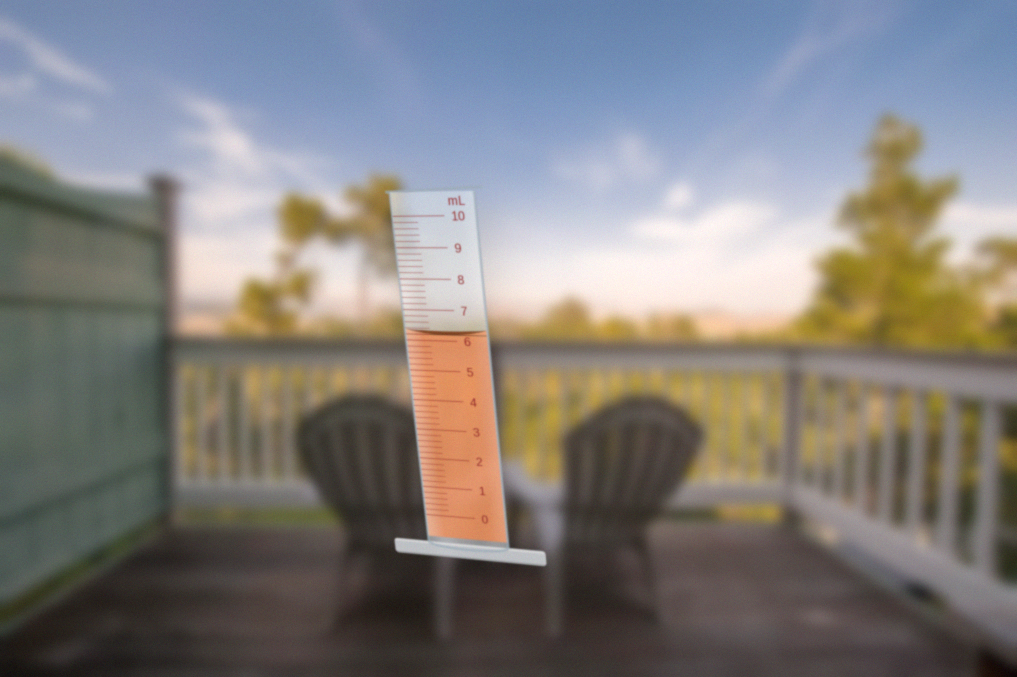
6.2,mL
